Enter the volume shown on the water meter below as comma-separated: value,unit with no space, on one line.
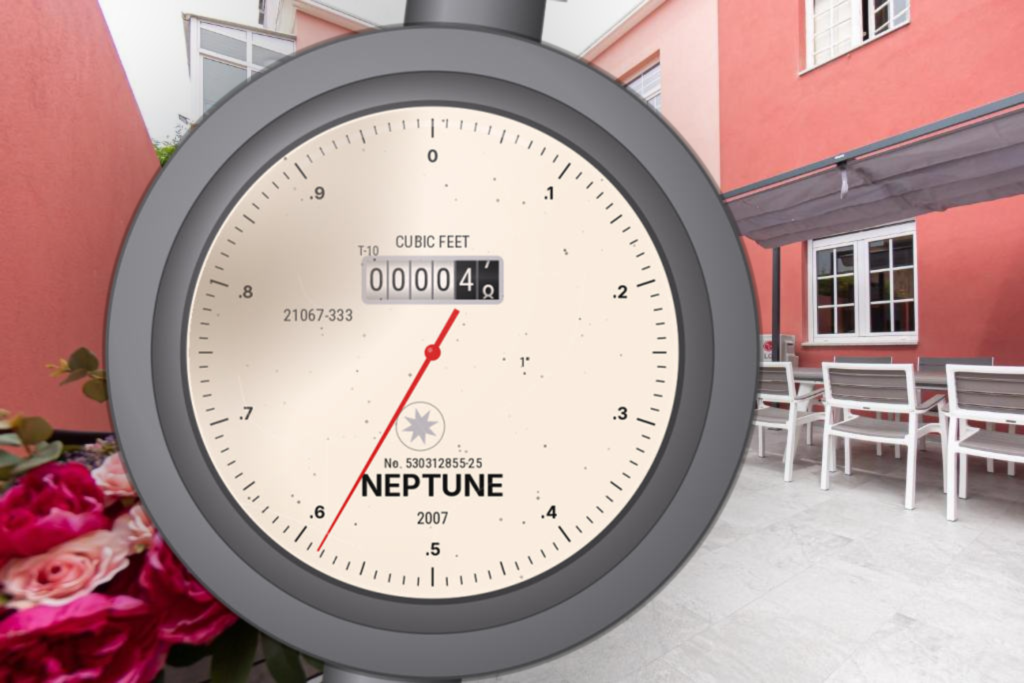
47.58,ft³
